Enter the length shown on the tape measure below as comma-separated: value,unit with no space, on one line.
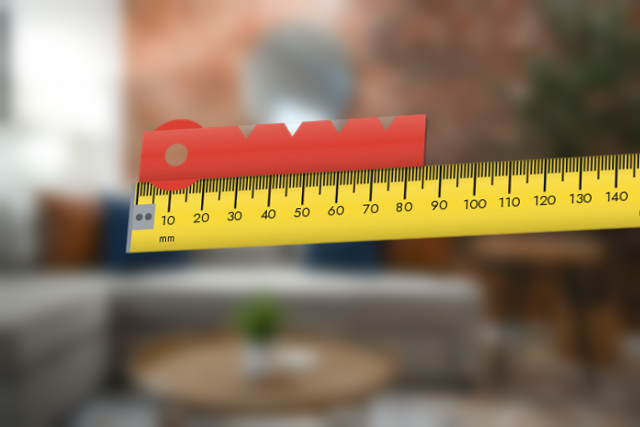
85,mm
